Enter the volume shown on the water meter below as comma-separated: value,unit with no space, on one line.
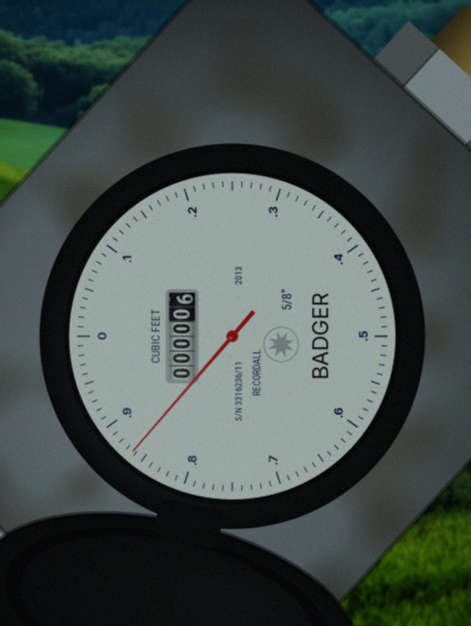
5.86,ft³
